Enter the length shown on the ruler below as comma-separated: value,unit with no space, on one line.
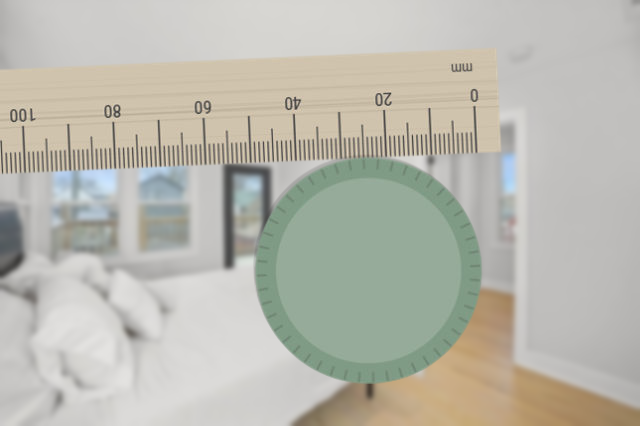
50,mm
